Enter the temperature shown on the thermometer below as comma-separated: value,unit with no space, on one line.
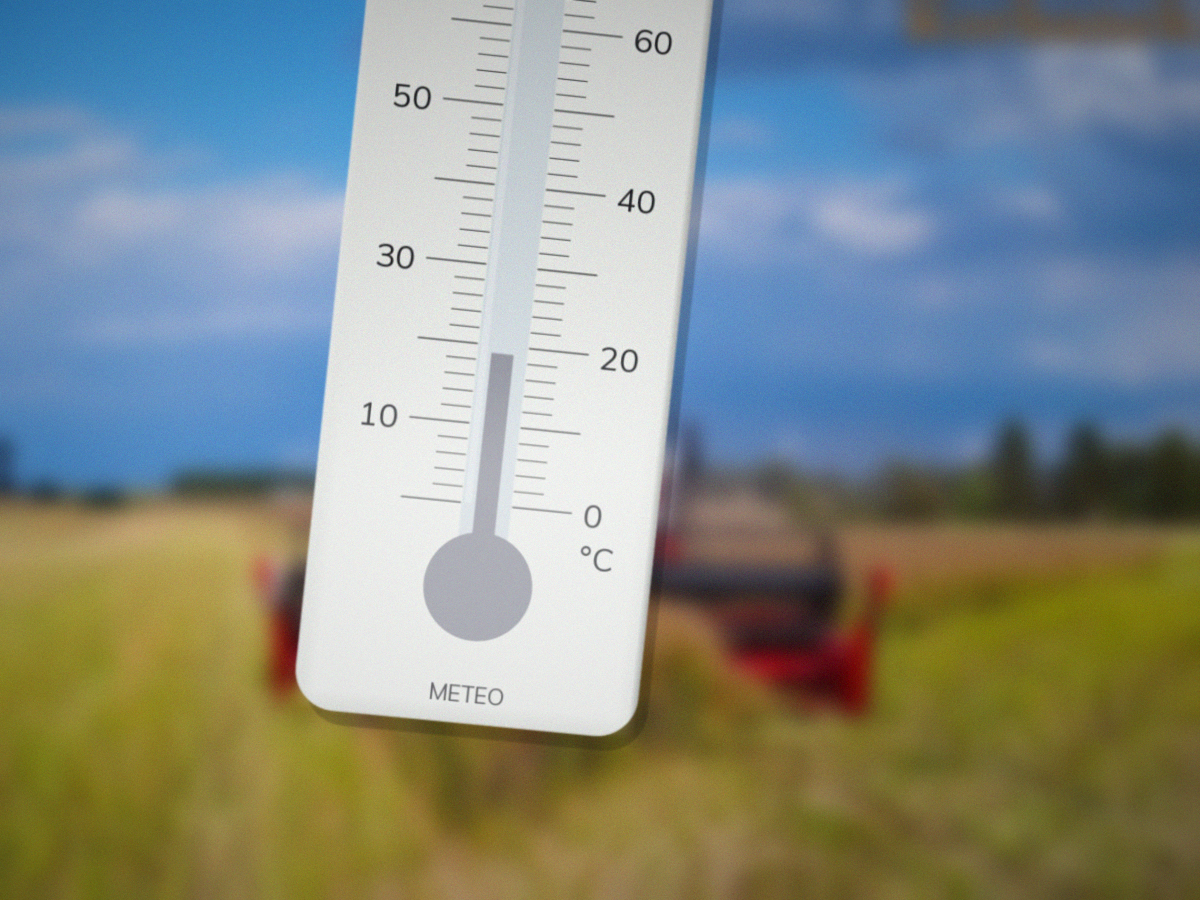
19,°C
